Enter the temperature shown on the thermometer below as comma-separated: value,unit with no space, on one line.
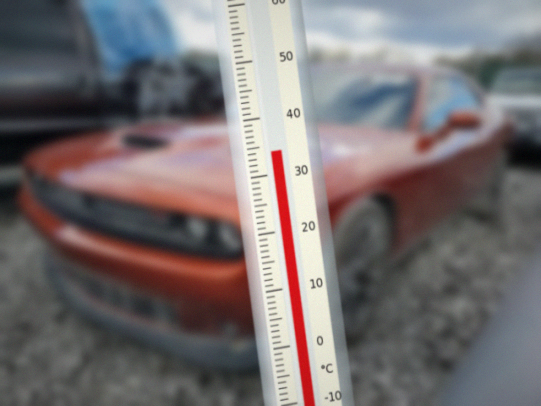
34,°C
